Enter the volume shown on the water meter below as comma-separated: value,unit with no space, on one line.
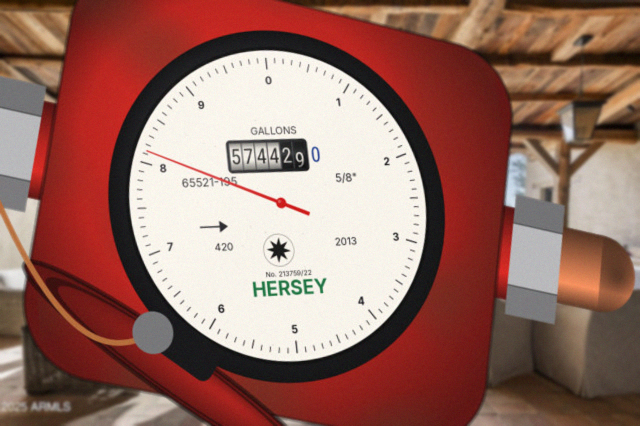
5744288.1,gal
